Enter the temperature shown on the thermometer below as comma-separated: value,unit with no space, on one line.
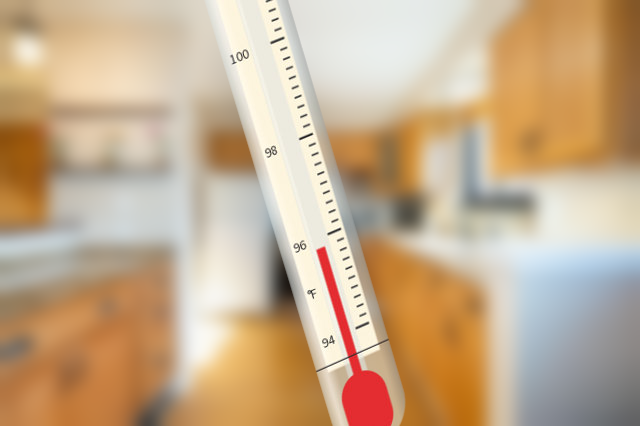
95.8,°F
